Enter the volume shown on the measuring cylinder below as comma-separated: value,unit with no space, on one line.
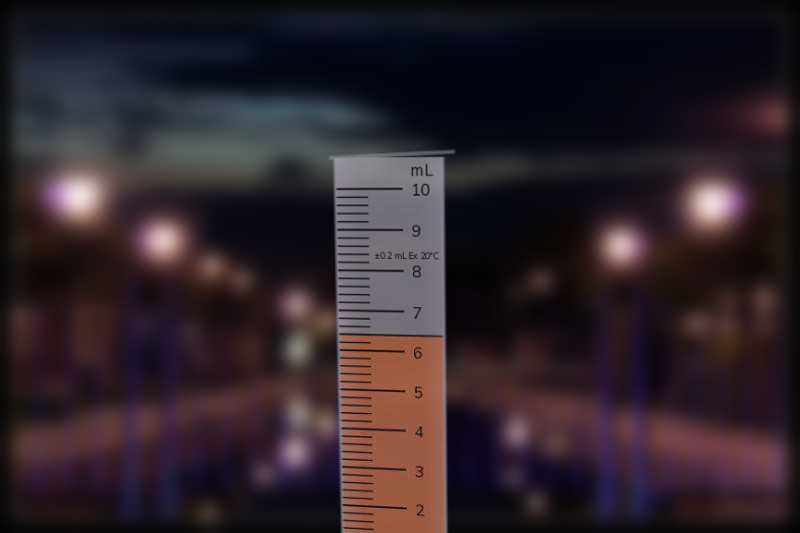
6.4,mL
